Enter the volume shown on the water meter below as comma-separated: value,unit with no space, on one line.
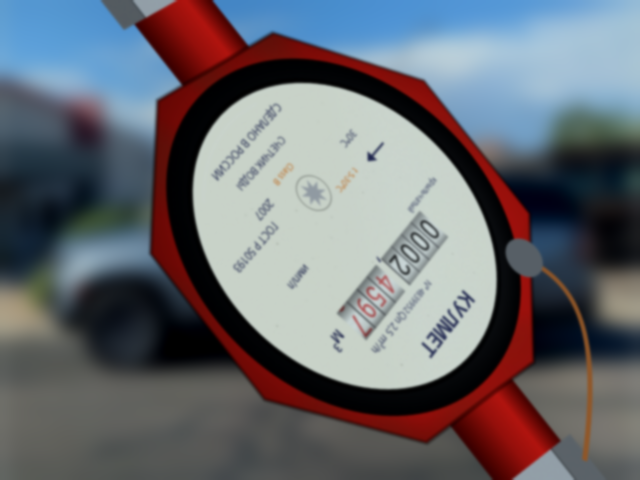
2.4597,m³
